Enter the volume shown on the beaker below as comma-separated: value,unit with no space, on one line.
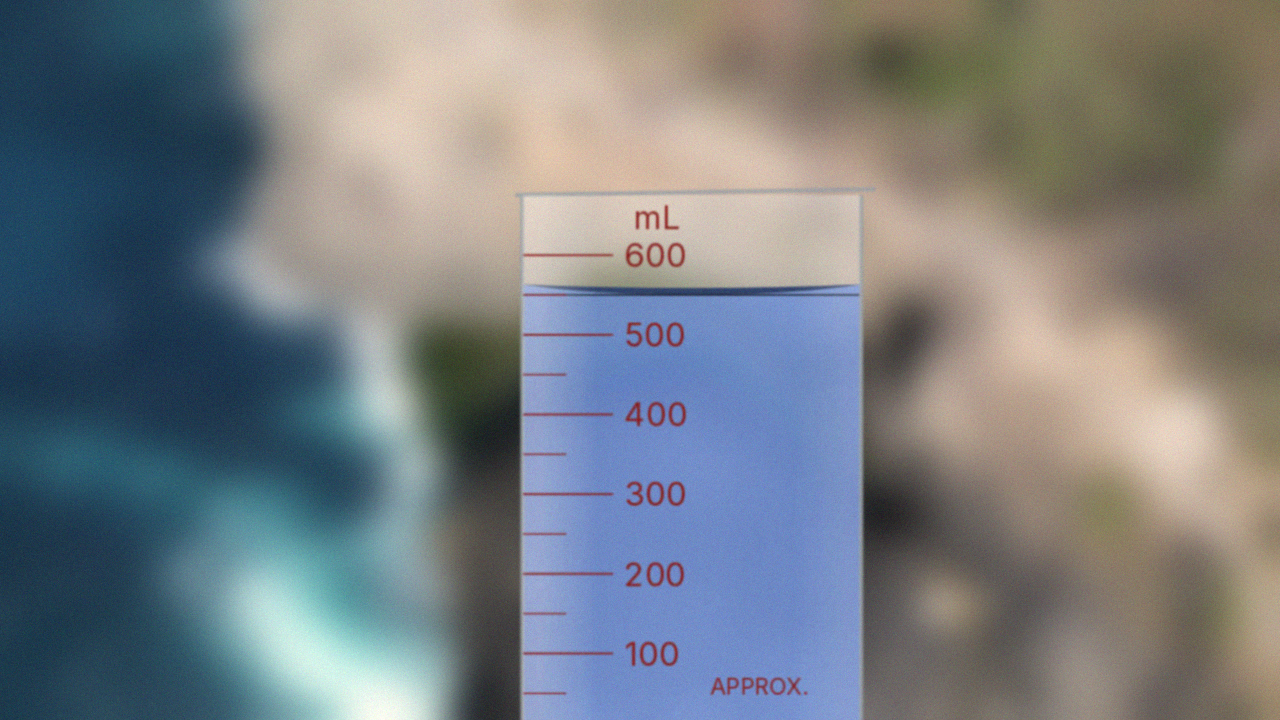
550,mL
